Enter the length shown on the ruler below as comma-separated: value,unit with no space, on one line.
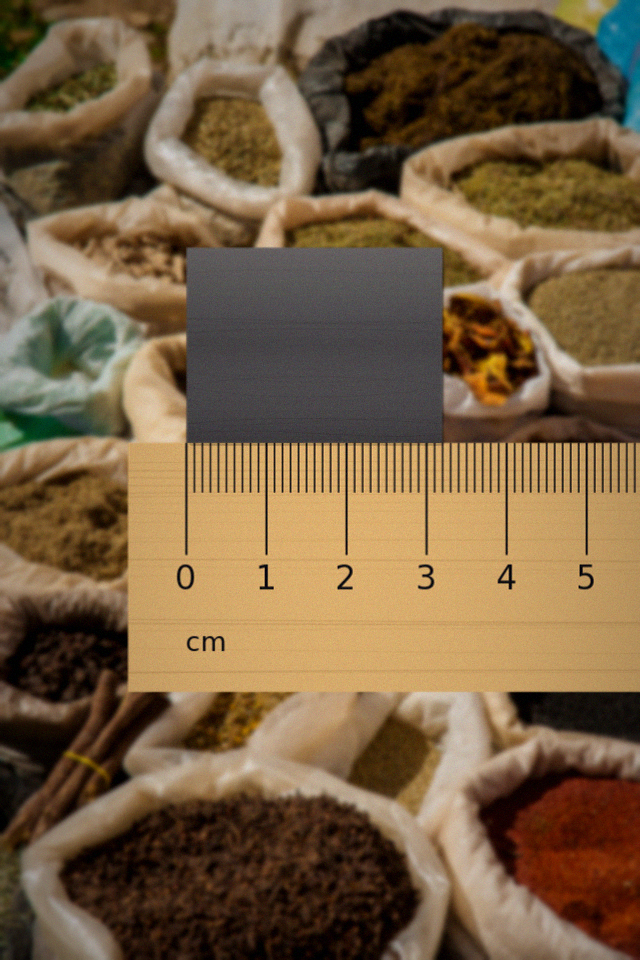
3.2,cm
